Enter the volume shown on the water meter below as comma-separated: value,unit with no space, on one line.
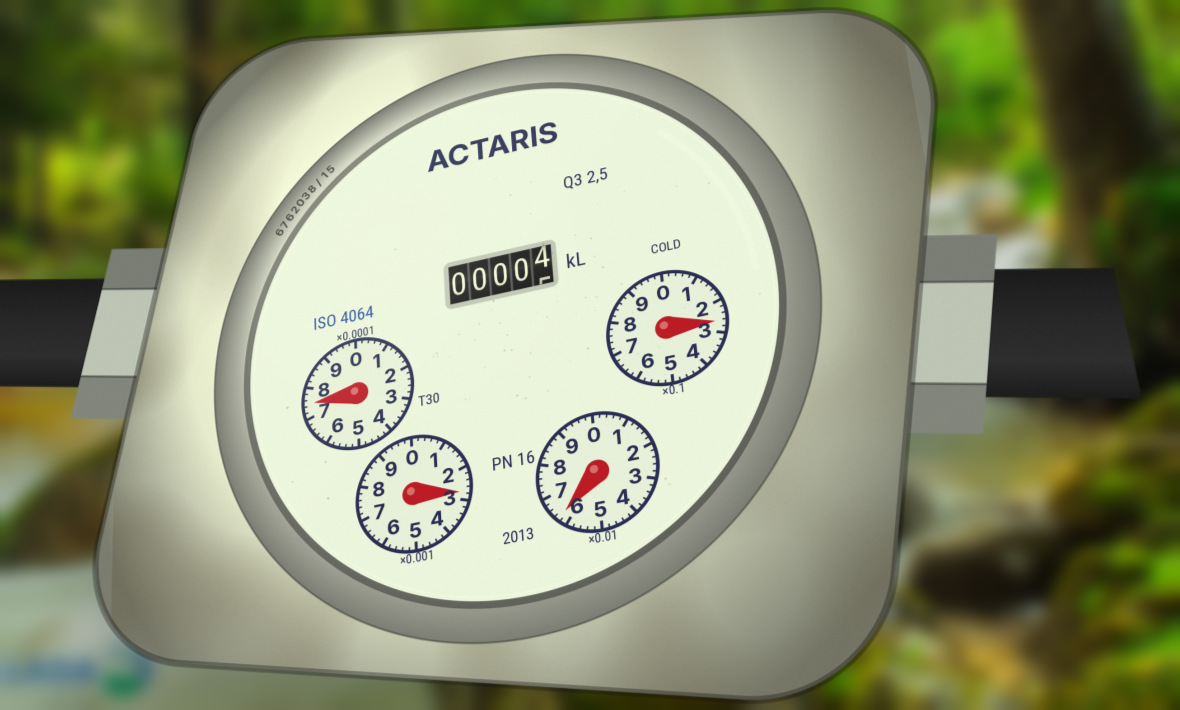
4.2627,kL
